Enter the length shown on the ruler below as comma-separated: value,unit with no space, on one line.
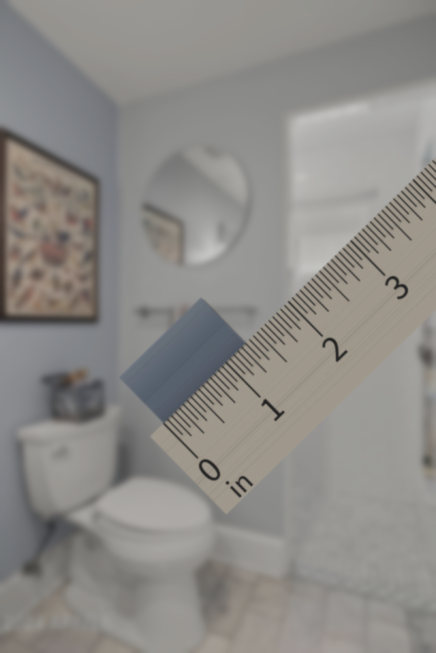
1.3125,in
